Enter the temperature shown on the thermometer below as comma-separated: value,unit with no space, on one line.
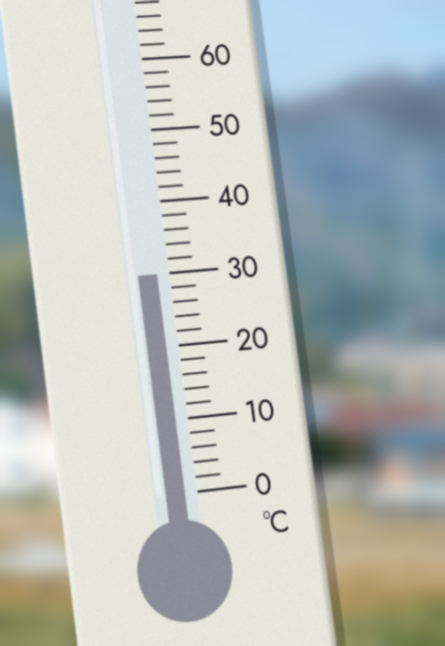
30,°C
